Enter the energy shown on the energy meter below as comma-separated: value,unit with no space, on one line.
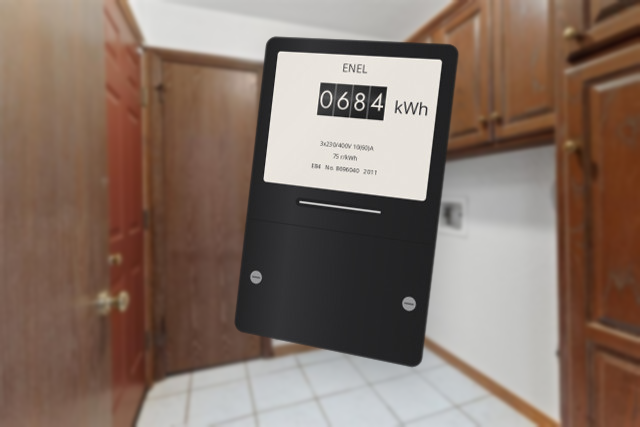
684,kWh
